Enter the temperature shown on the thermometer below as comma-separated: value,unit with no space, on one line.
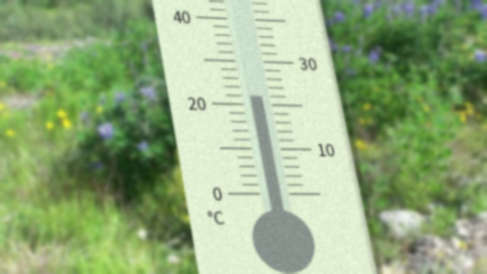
22,°C
